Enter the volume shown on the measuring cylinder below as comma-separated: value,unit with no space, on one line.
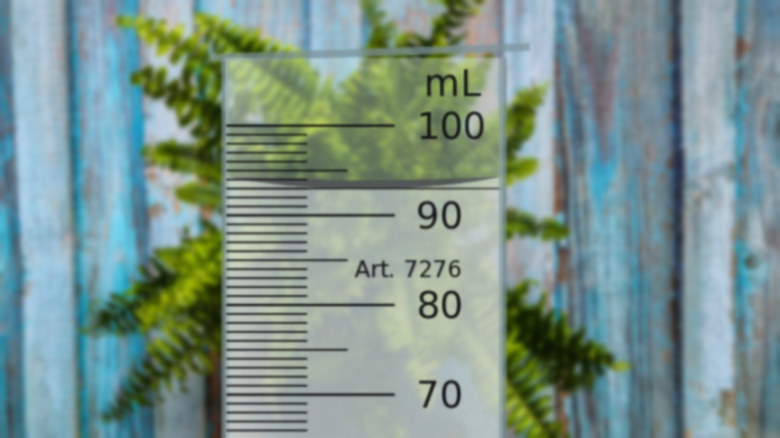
93,mL
